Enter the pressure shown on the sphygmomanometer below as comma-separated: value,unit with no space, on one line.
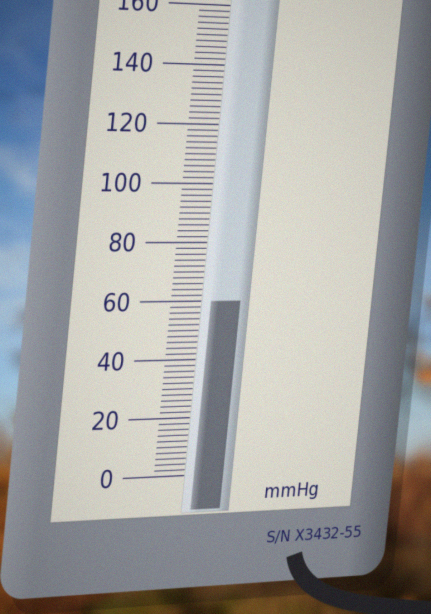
60,mmHg
